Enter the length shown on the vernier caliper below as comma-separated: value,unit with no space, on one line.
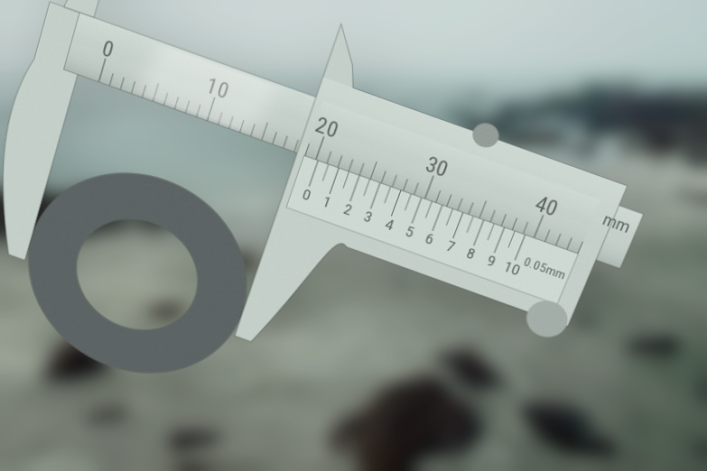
20.2,mm
